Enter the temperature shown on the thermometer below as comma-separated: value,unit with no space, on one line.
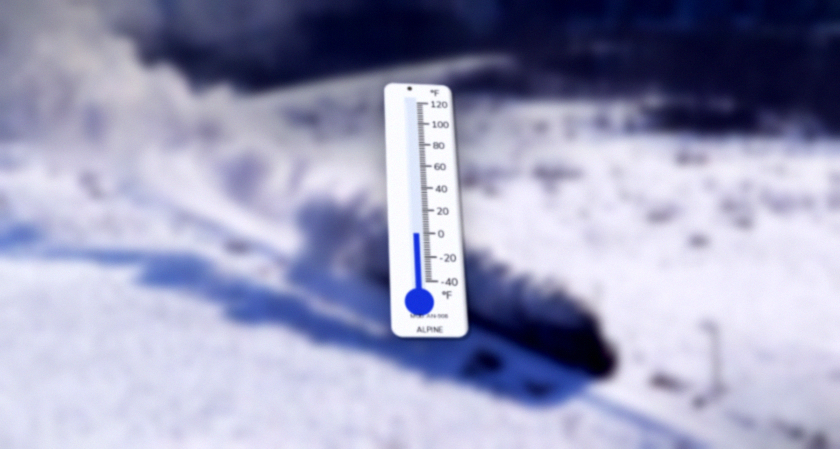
0,°F
